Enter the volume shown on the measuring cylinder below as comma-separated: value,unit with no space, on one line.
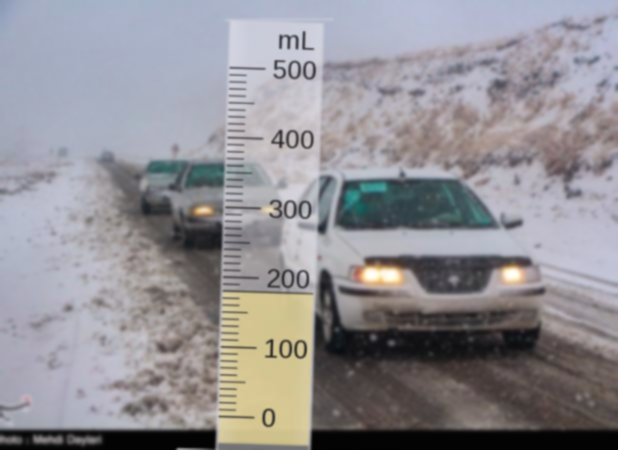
180,mL
